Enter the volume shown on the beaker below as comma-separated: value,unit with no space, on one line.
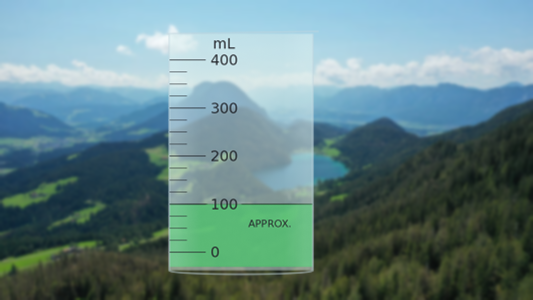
100,mL
